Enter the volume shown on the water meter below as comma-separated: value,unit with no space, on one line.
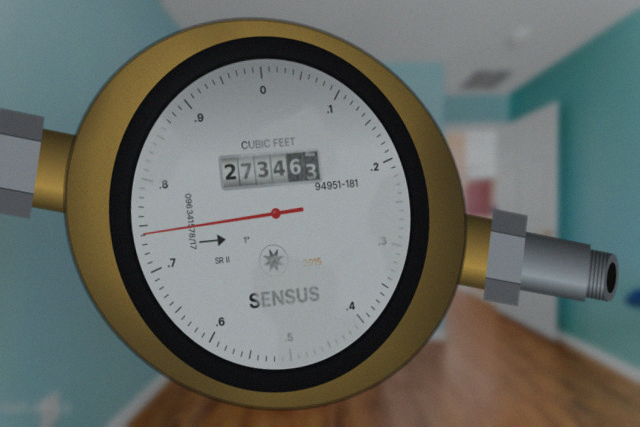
273462.74,ft³
